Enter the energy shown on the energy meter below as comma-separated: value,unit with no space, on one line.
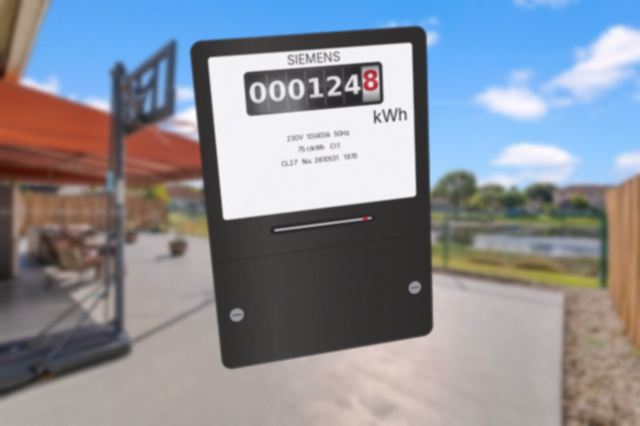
124.8,kWh
